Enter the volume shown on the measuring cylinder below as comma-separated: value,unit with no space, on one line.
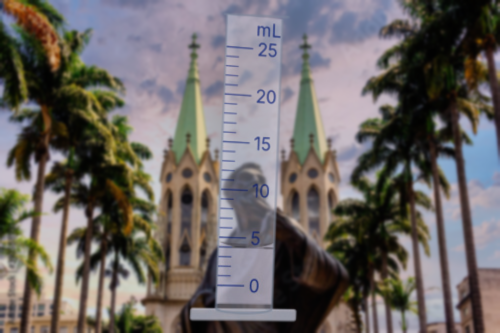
4,mL
